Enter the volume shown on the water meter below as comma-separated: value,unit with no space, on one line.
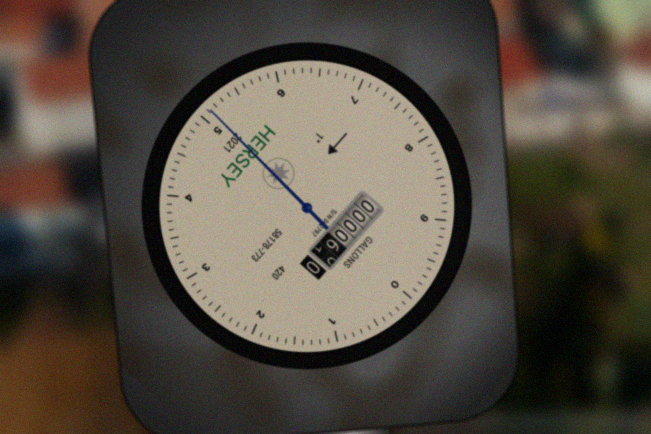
605.1,gal
